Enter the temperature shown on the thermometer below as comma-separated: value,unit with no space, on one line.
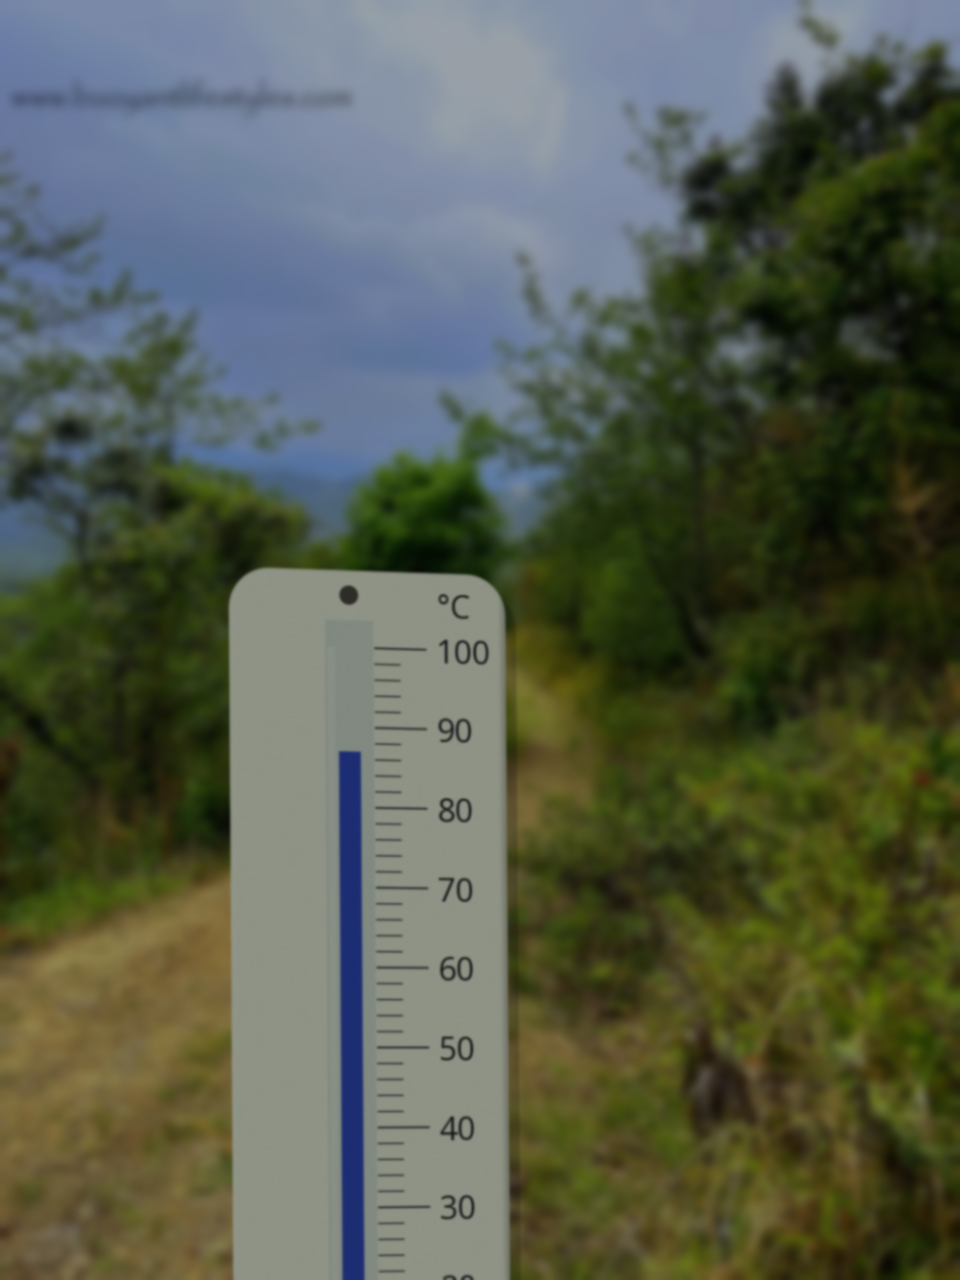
87,°C
